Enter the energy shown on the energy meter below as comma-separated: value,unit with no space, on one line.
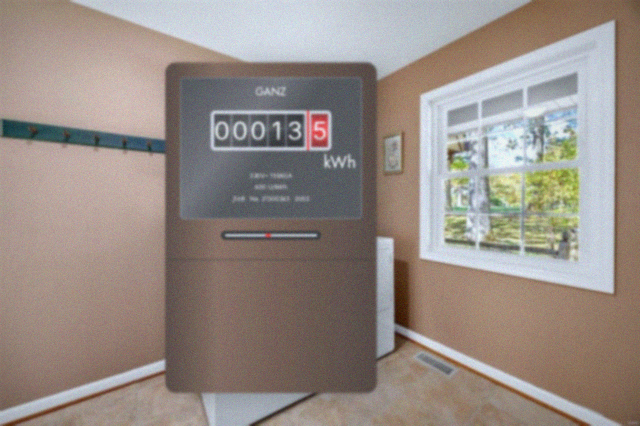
13.5,kWh
